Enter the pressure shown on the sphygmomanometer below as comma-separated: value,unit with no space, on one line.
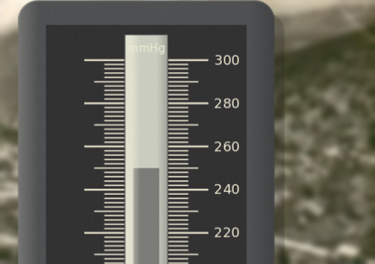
250,mmHg
